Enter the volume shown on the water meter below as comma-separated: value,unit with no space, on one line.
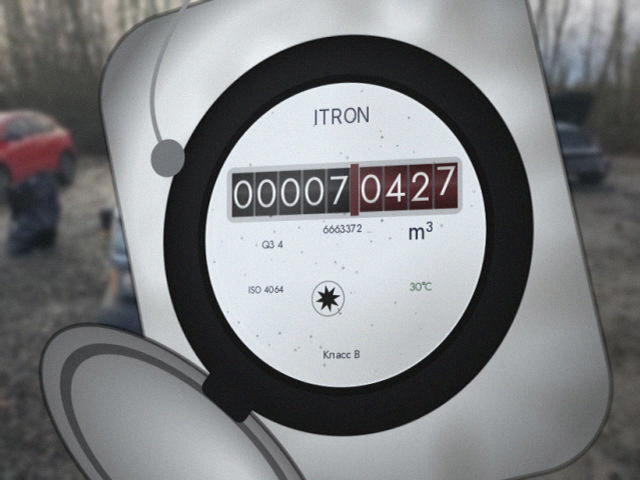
7.0427,m³
